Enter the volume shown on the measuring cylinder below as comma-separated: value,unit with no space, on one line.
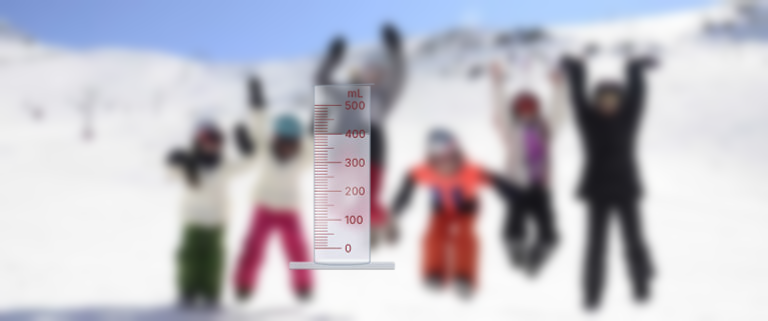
400,mL
